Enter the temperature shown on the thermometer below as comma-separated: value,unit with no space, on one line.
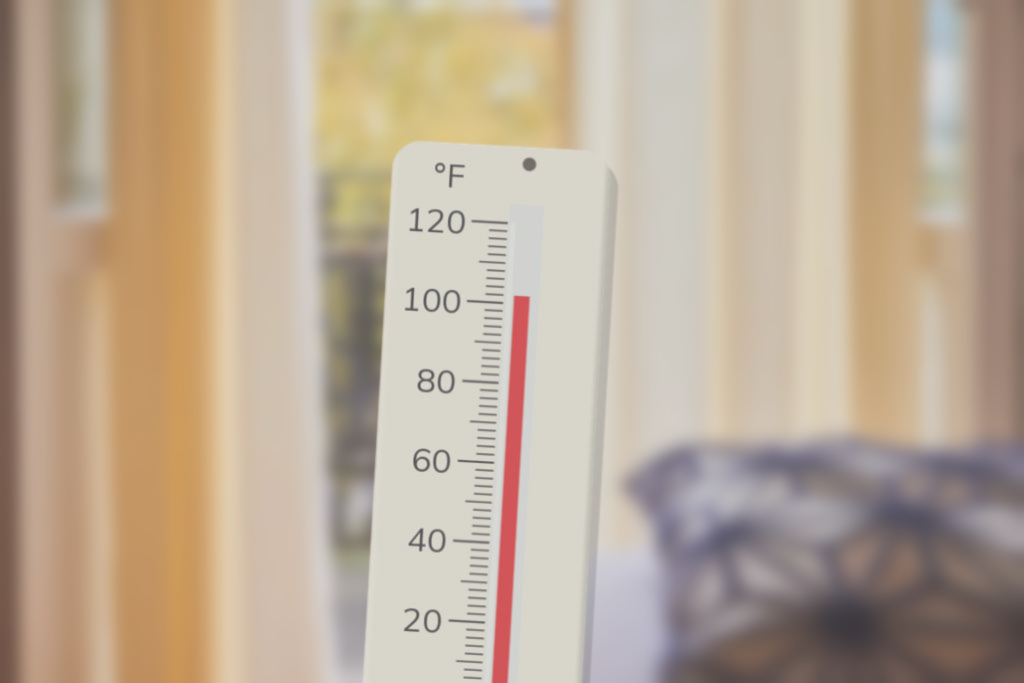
102,°F
